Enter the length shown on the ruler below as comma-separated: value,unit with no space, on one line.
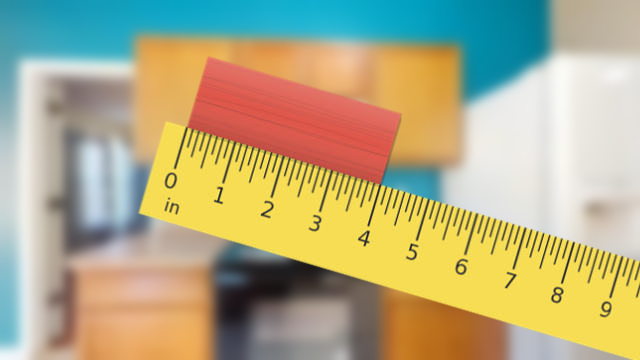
4,in
